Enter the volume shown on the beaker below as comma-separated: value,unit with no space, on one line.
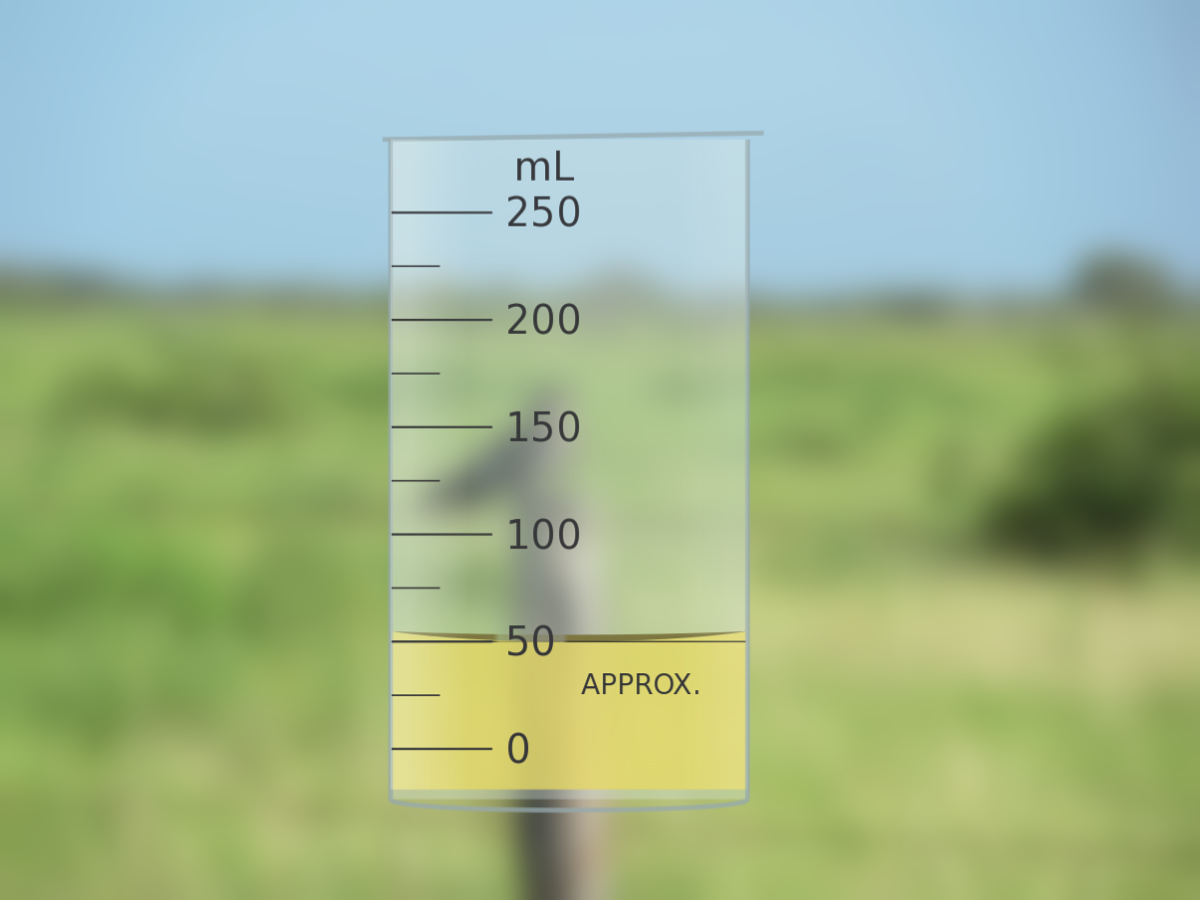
50,mL
